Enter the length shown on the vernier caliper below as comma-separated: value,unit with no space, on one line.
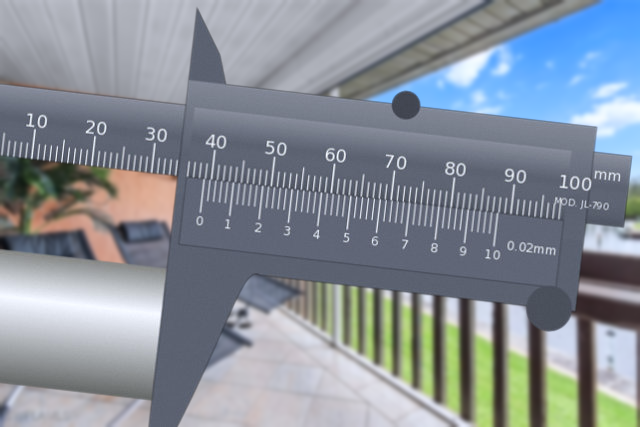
38.8,mm
